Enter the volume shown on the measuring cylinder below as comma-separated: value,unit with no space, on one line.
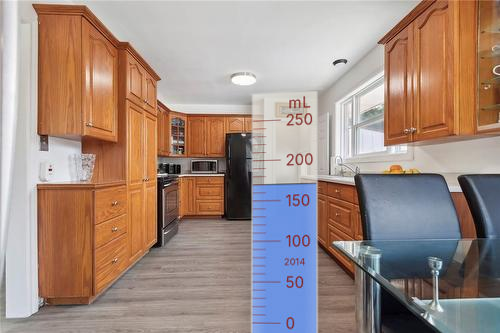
170,mL
